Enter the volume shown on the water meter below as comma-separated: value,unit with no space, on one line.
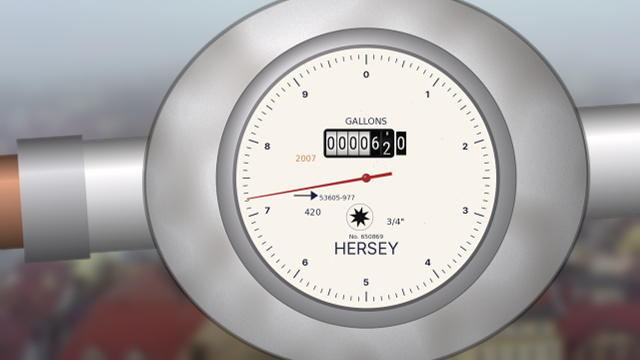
617.2,gal
